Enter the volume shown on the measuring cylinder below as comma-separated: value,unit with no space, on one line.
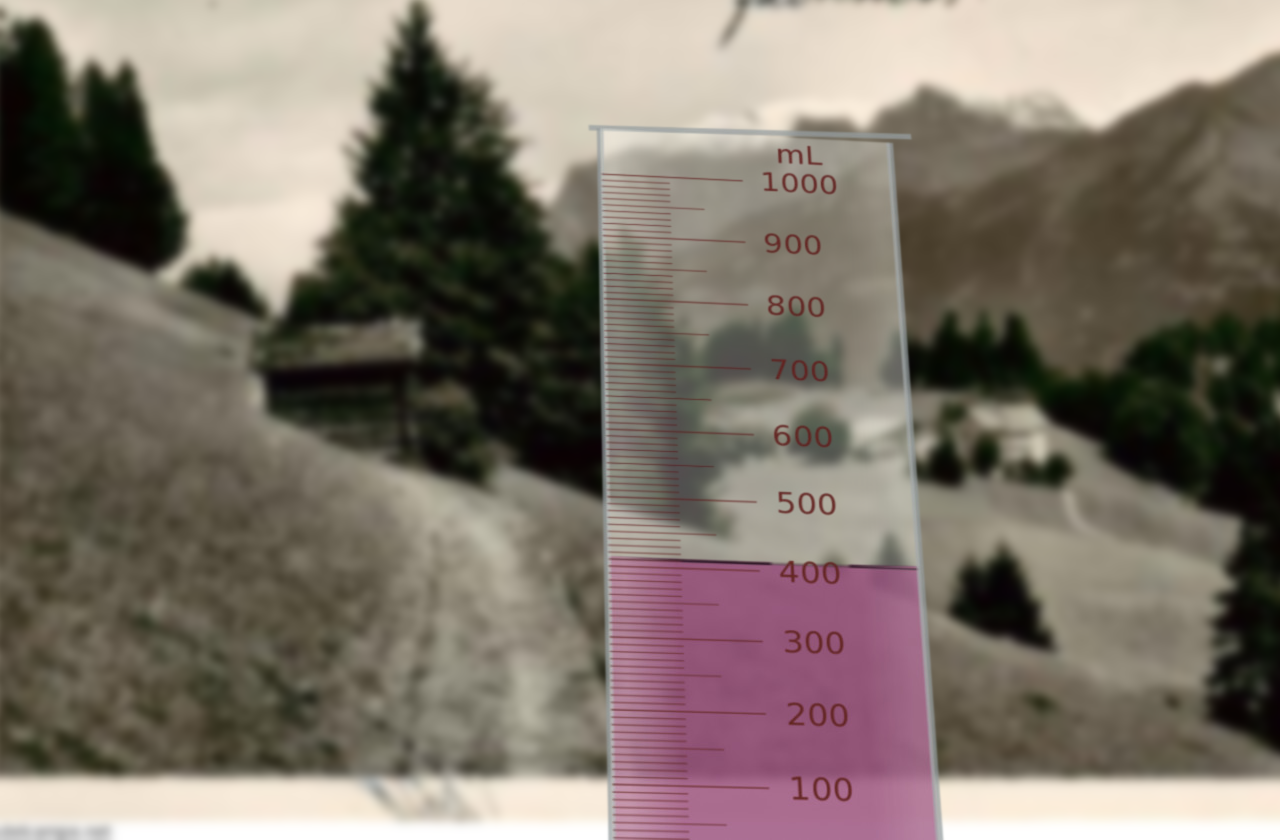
410,mL
